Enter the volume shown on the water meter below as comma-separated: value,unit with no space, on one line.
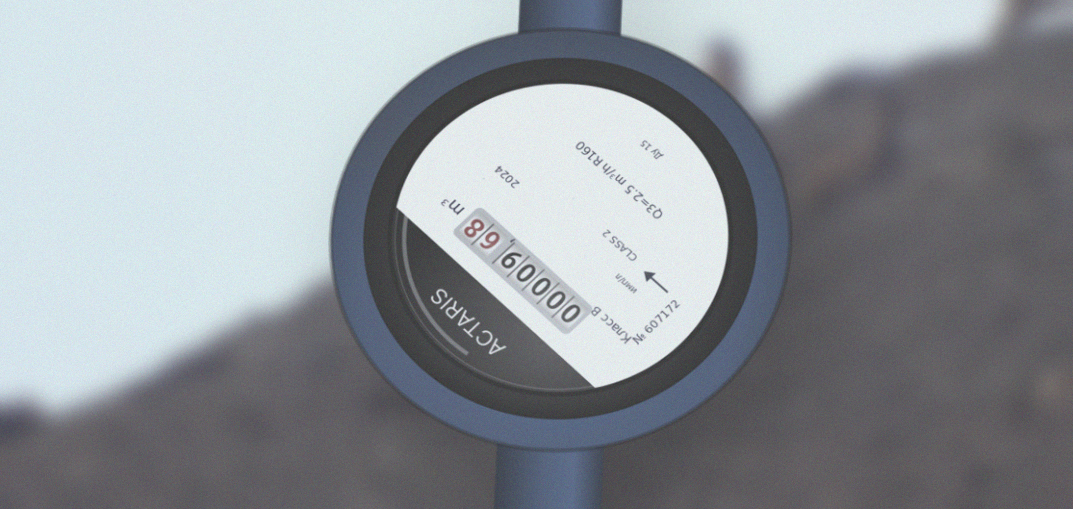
9.68,m³
